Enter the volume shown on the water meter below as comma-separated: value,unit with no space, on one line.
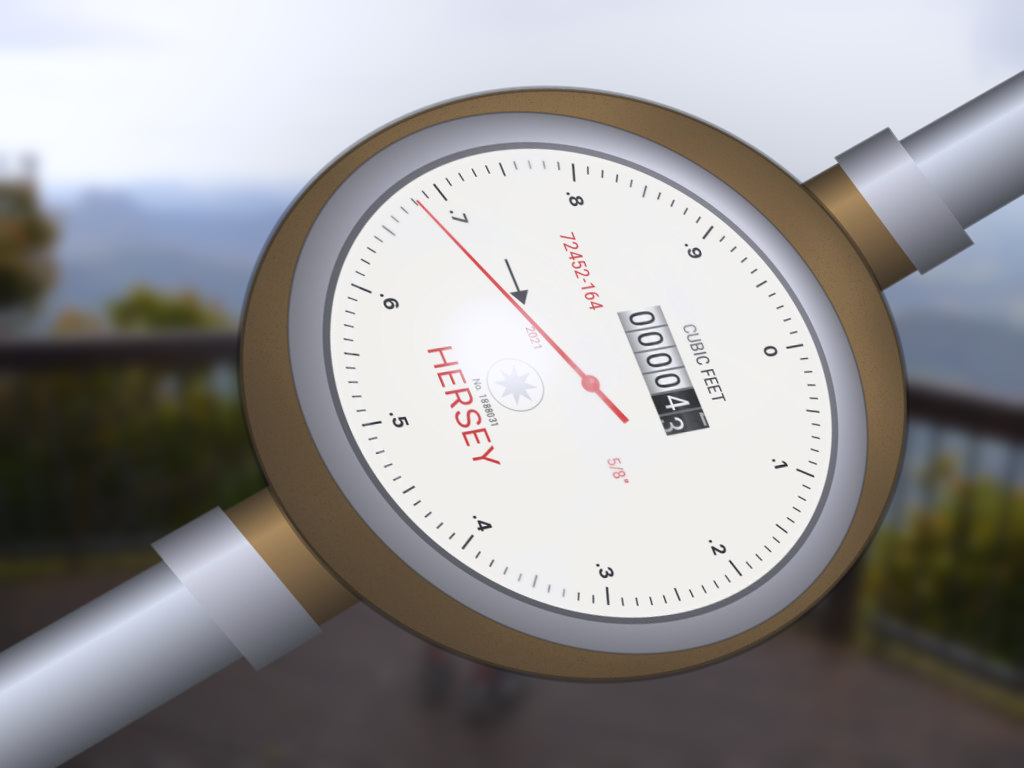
42.68,ft³
